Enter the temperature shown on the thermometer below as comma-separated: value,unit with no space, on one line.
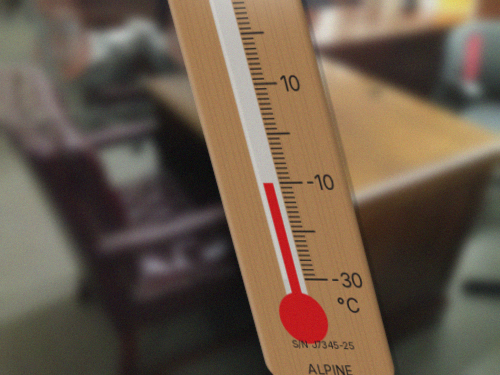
-10,°C
